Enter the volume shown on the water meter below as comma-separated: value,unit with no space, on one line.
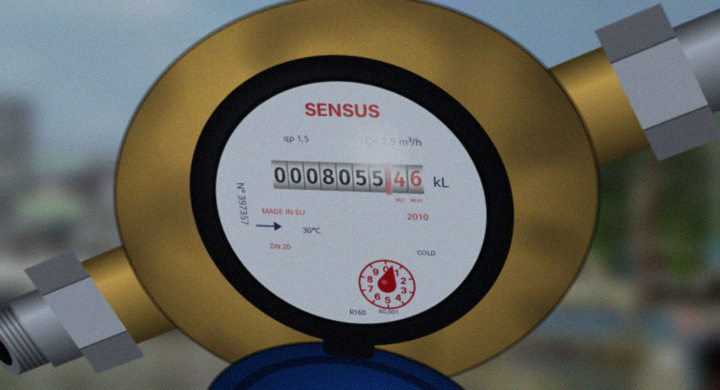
8055.460,kL
